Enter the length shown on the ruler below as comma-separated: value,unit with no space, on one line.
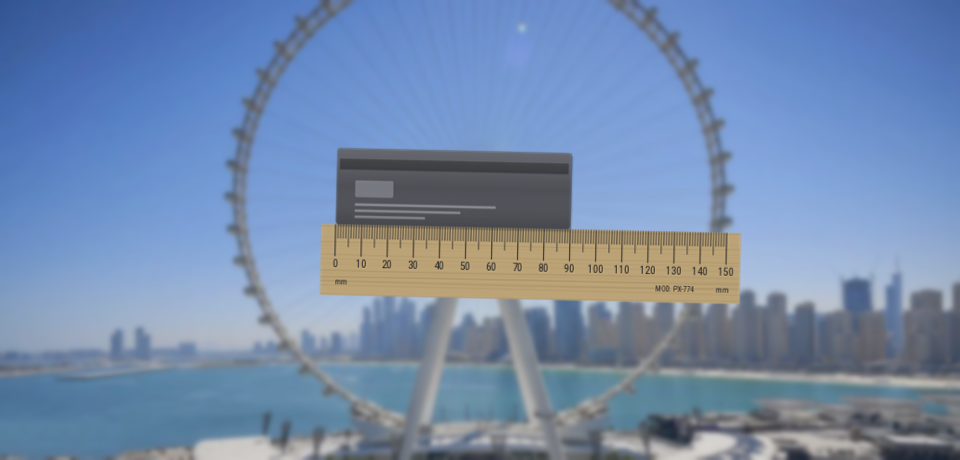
90,mm
